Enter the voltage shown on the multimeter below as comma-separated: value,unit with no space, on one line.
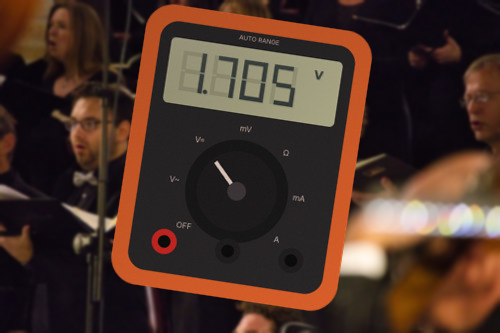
1.705,V
